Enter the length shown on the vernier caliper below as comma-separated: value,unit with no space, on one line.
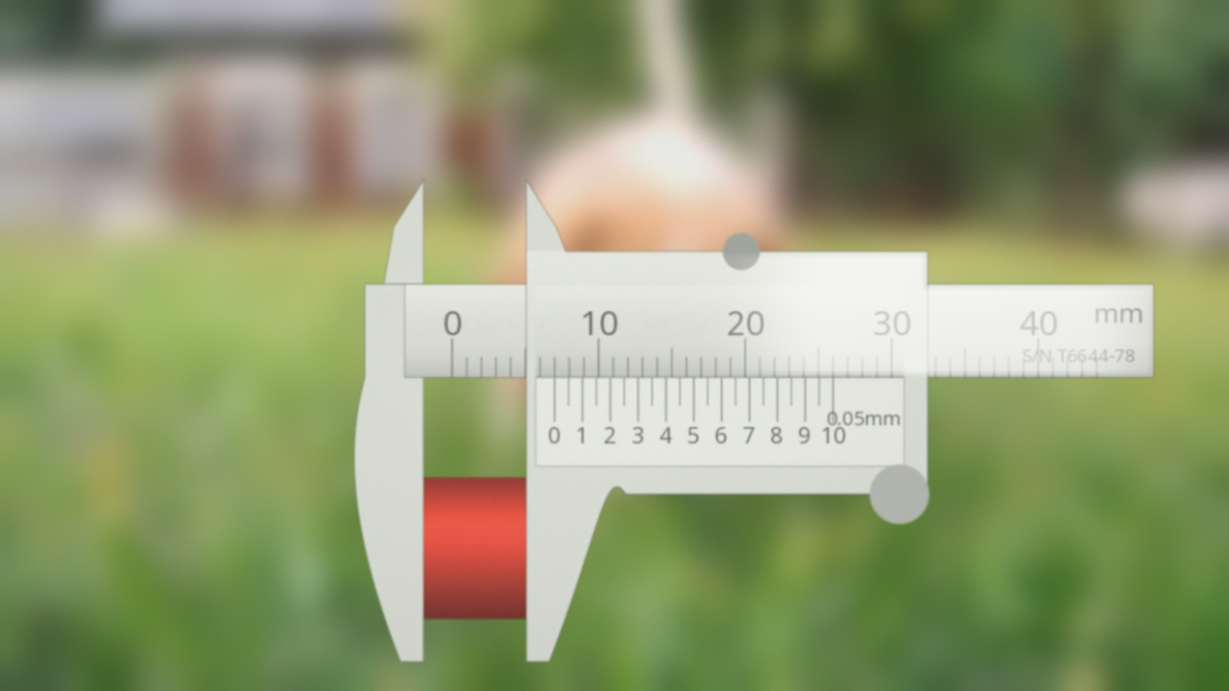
7.0,mm
